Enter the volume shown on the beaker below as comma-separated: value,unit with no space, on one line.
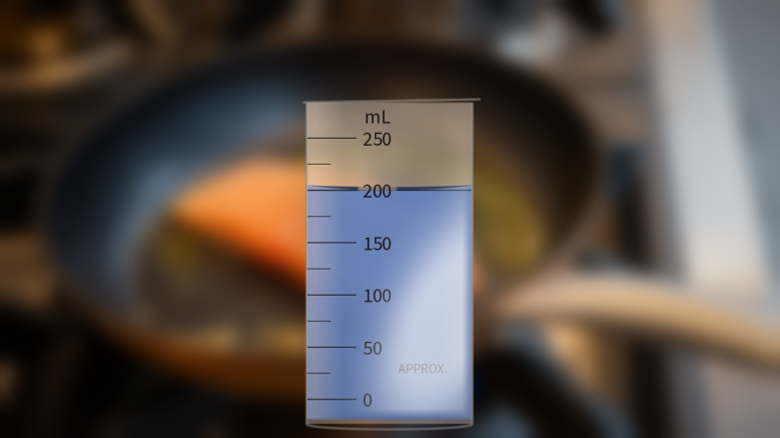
200,mL
